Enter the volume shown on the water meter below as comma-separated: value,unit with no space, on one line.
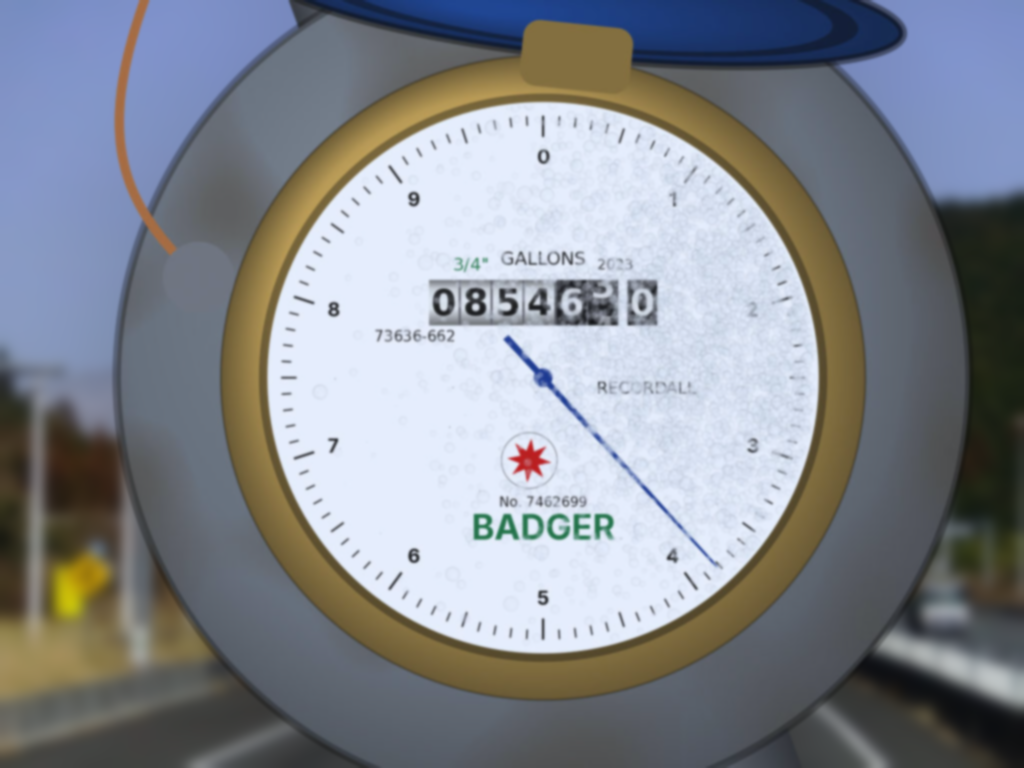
854633.8,gal
